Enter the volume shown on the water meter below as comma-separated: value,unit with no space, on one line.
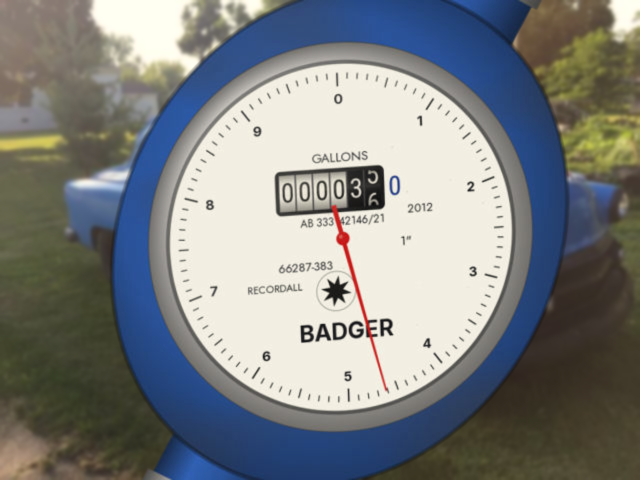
354.6,gal
